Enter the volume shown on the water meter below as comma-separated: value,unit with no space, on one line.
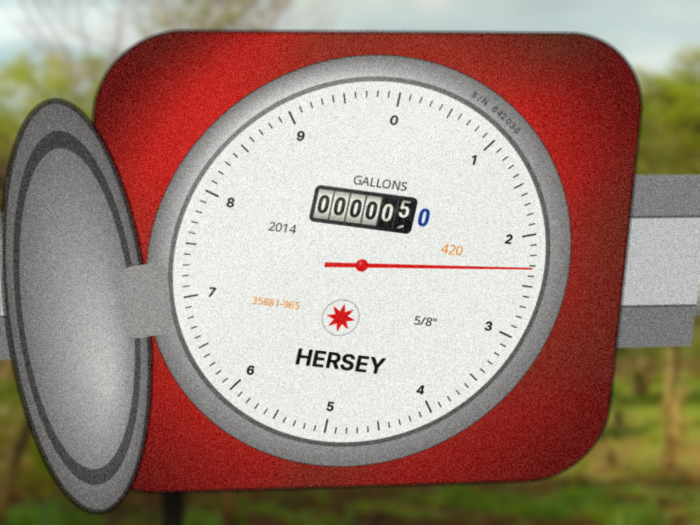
52.3,gal
